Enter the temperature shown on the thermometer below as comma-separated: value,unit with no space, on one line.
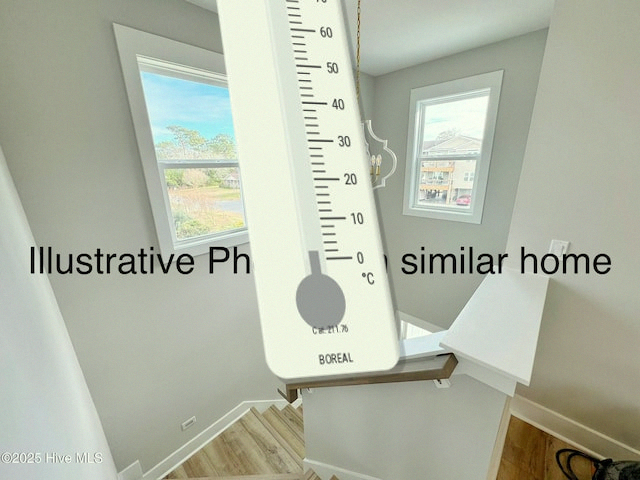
2,°C
